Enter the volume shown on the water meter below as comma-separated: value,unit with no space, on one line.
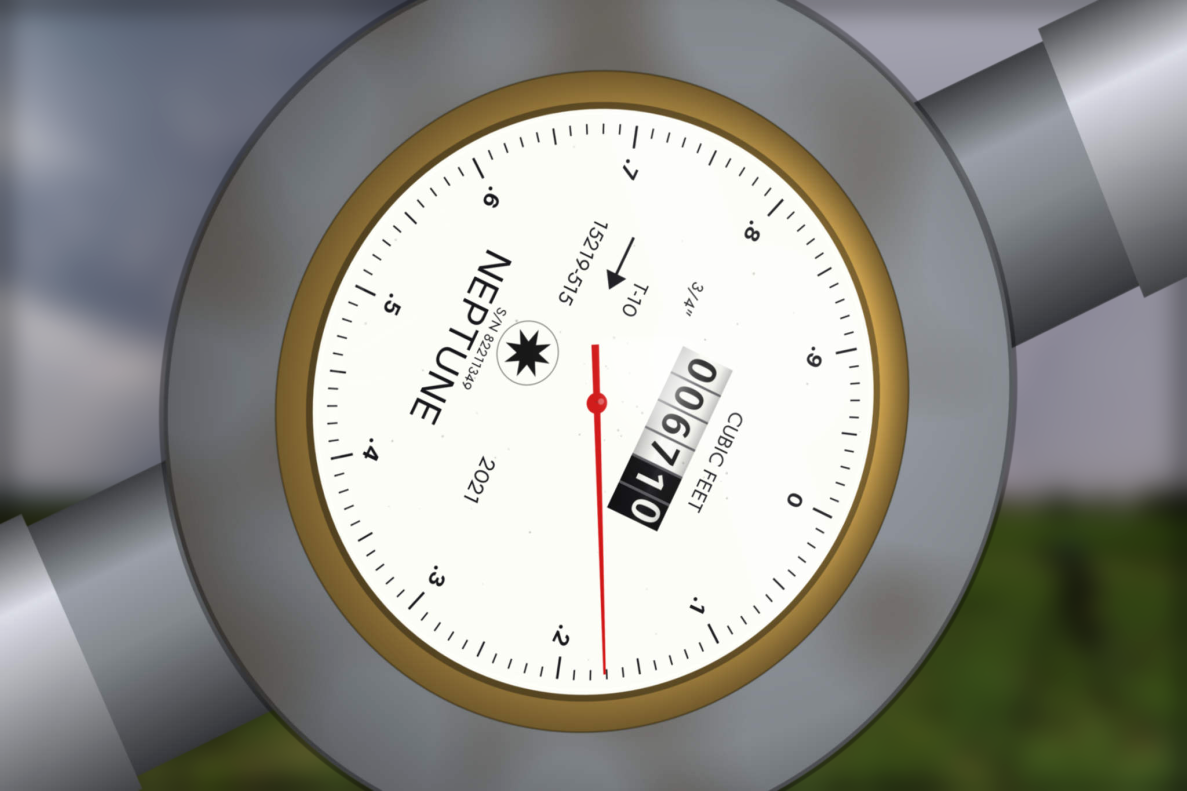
6710.17,ft³
